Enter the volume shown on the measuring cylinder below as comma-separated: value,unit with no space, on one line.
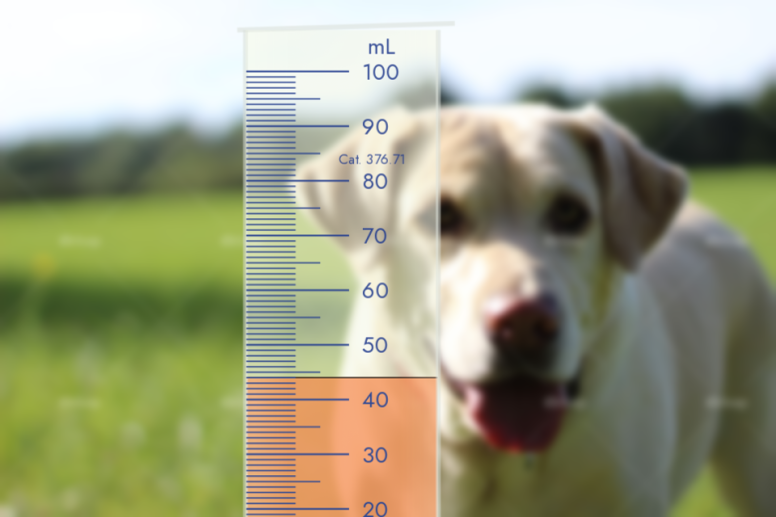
44,mL
